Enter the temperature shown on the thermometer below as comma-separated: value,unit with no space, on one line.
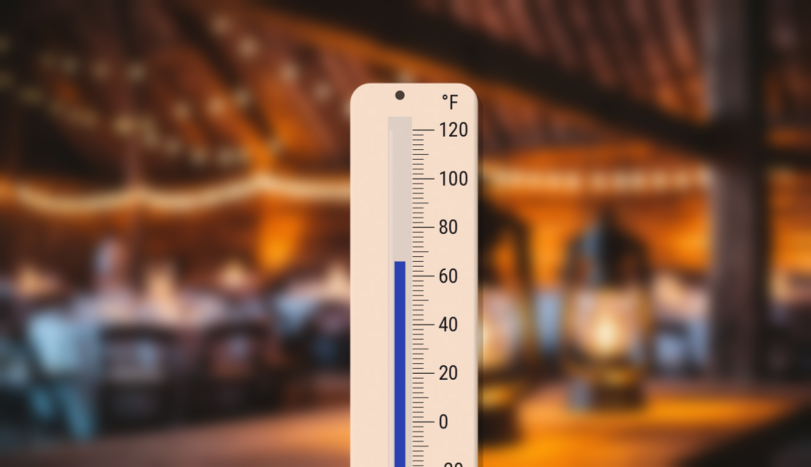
66,°F
